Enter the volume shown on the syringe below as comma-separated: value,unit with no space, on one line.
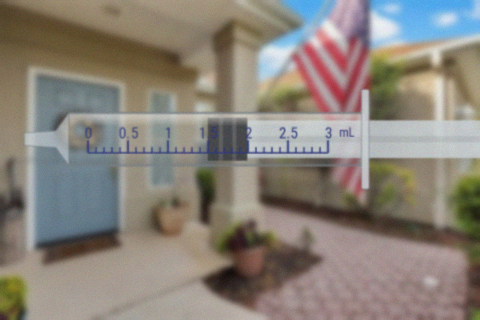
1.5,mL
